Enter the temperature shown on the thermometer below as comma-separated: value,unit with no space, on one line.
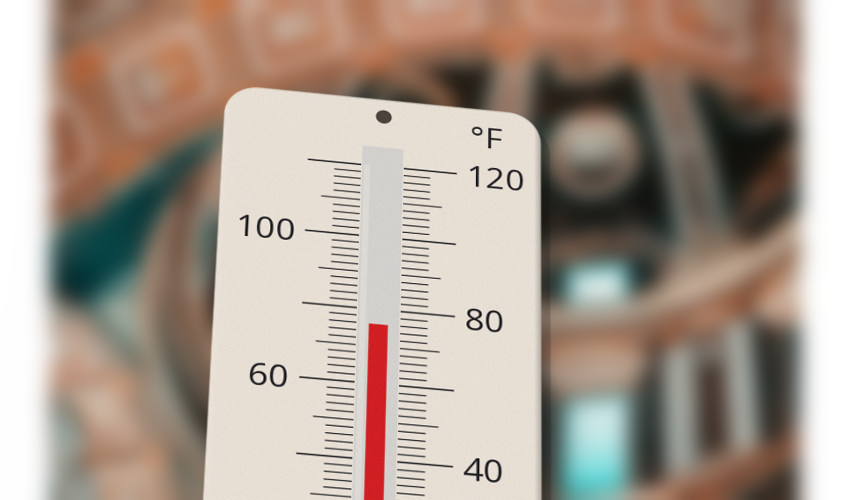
76,°F
